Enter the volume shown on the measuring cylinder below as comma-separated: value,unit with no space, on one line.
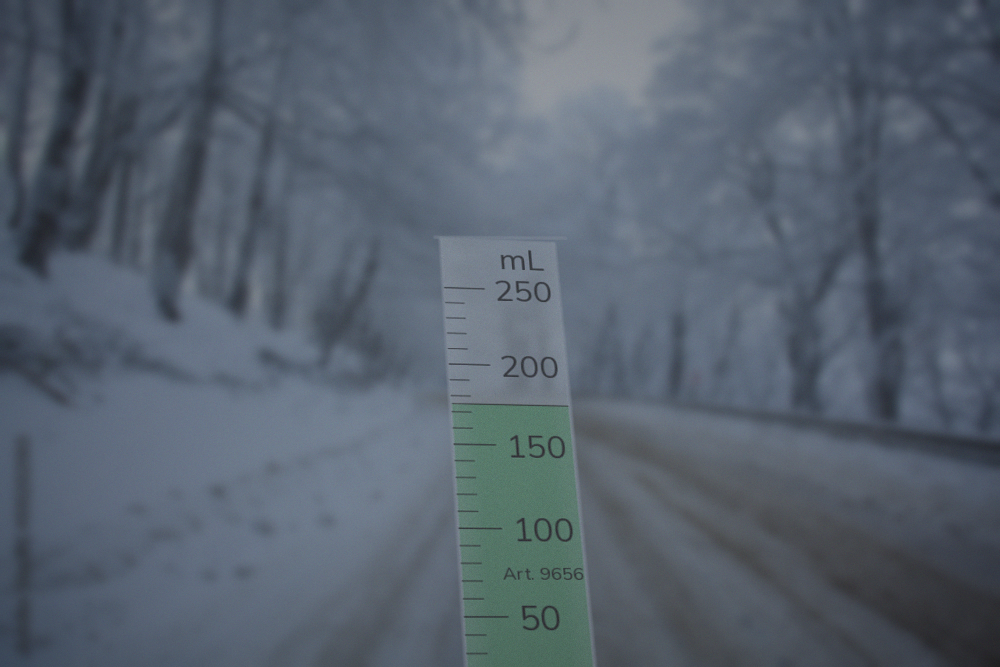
175,mL
